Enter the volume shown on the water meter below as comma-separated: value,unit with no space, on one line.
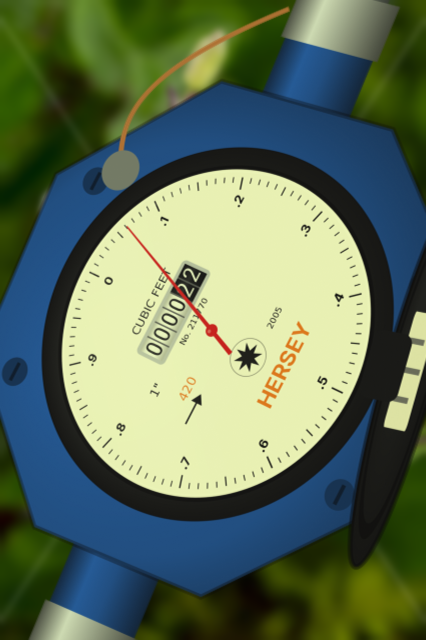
22.06,ft³
